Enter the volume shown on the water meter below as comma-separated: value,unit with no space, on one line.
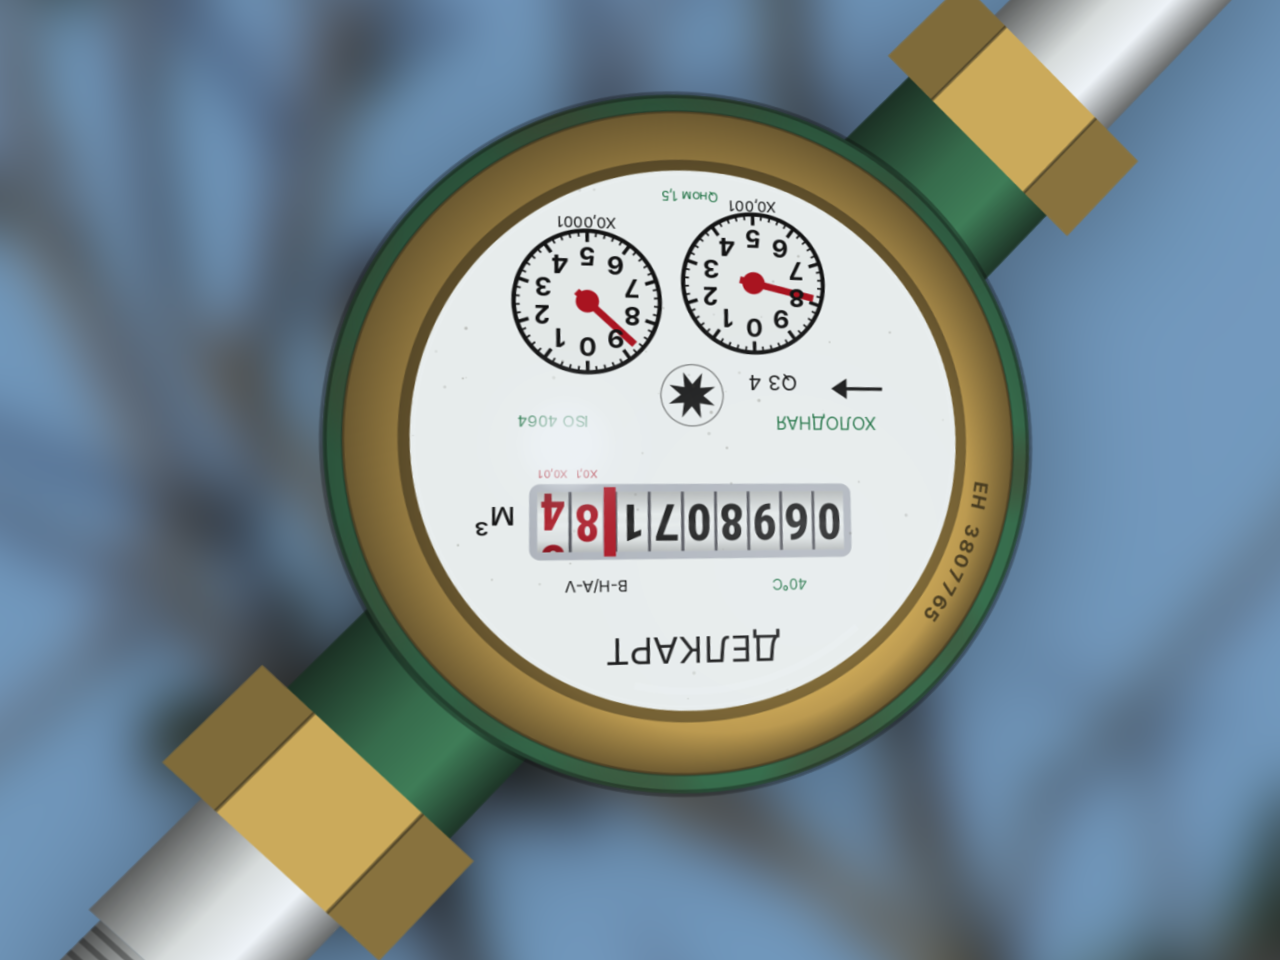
698071.8378,m³
